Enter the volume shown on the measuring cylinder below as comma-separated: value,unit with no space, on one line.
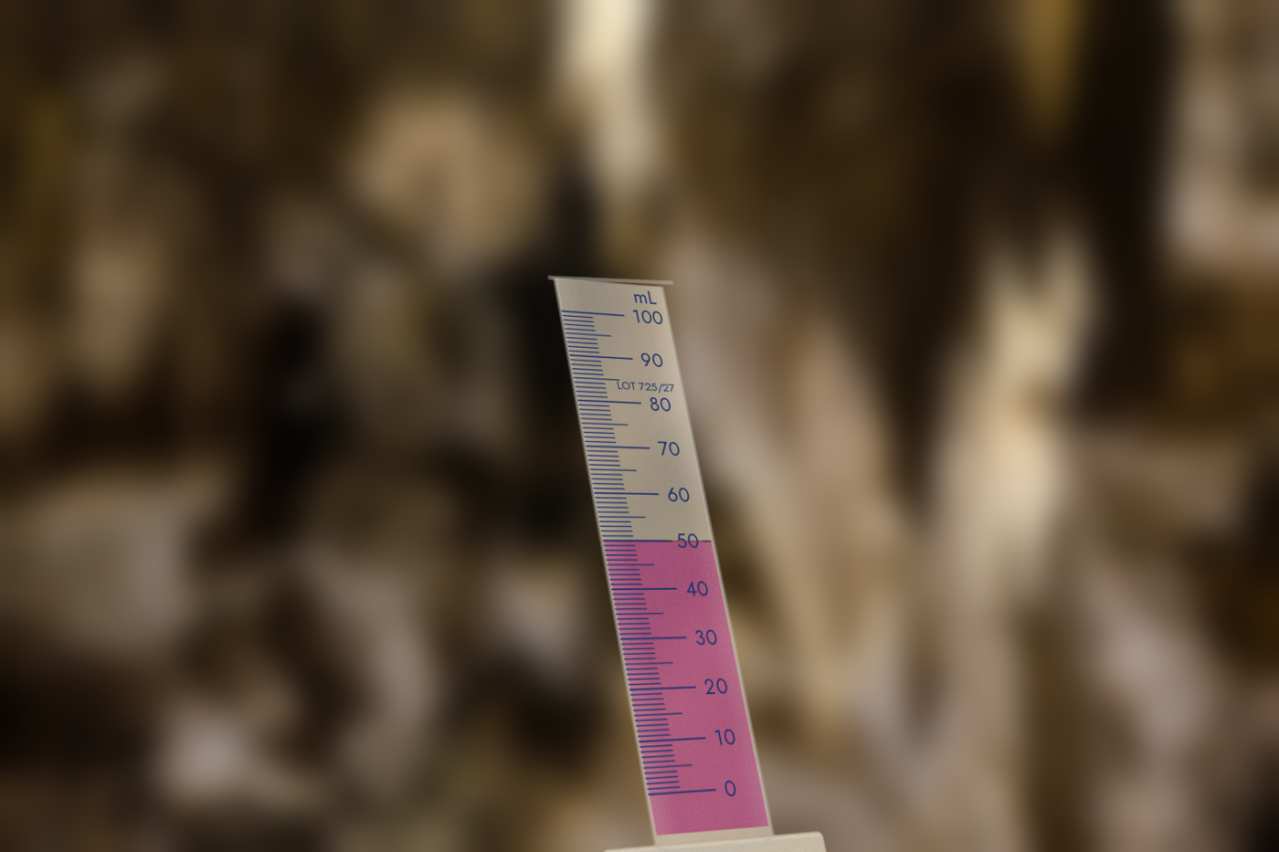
50,mL
